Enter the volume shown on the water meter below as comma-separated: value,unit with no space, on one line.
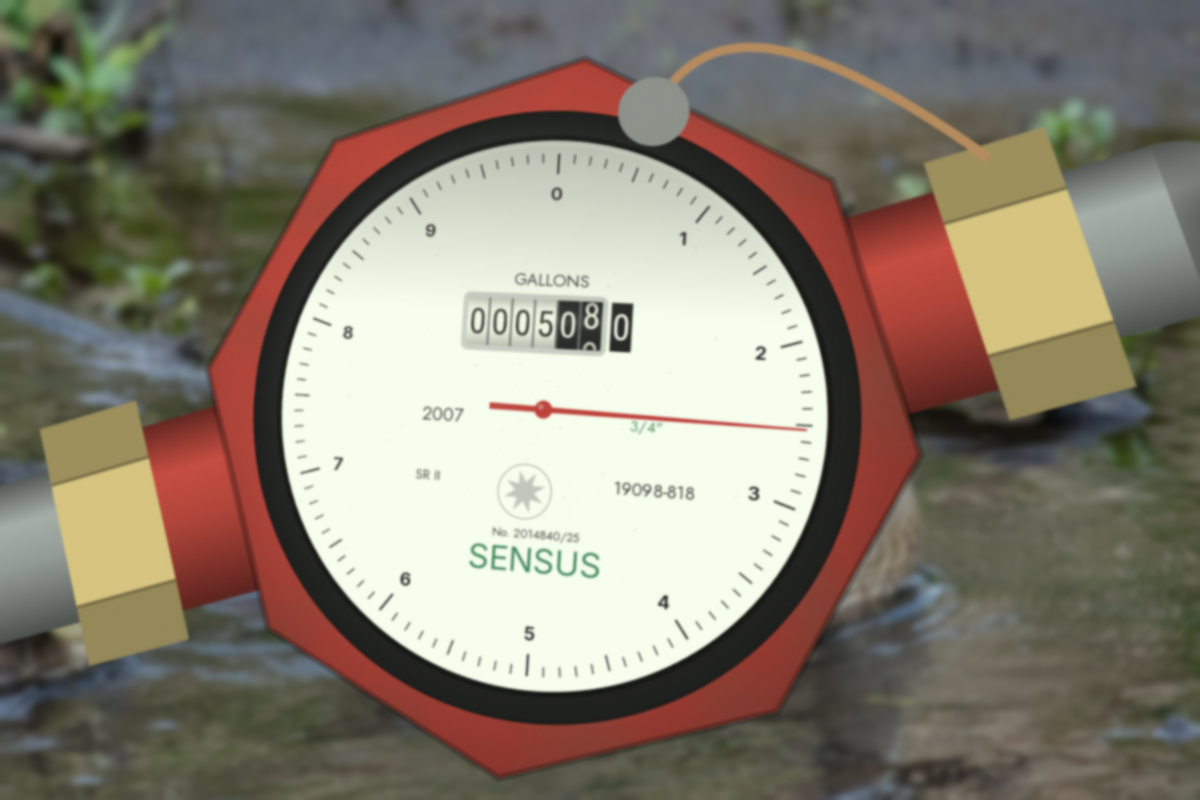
5082.5,gal
